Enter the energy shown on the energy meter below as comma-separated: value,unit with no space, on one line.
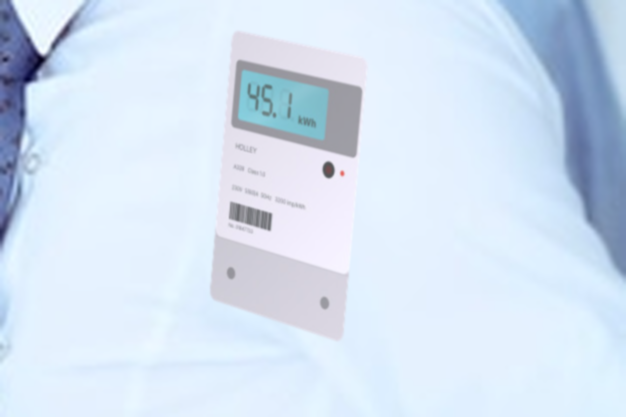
45.1,kWh
